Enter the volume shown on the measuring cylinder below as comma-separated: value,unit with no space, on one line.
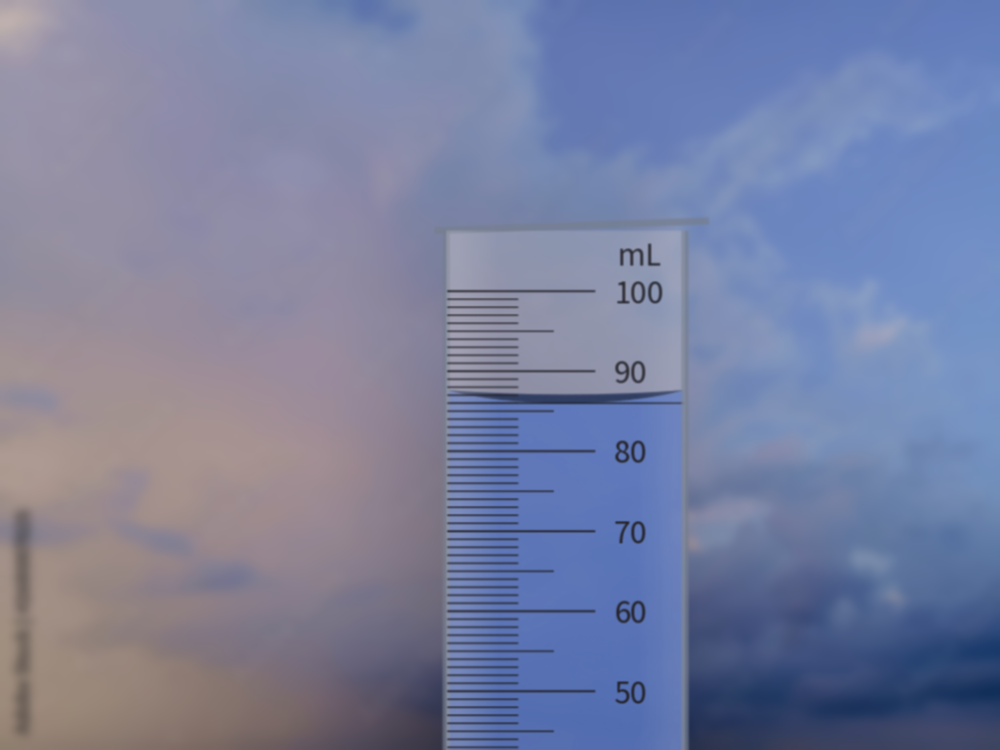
86,mL
